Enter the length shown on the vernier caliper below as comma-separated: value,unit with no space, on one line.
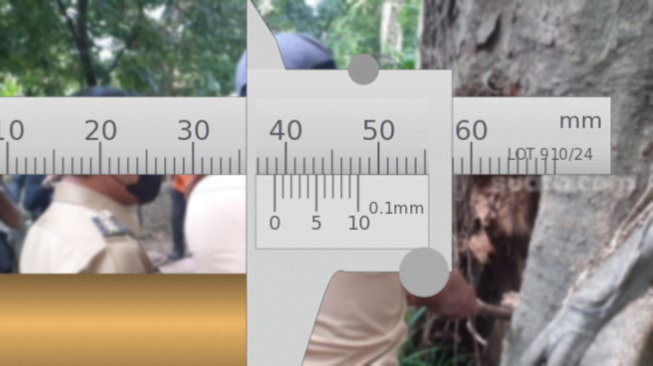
38.8,mm
